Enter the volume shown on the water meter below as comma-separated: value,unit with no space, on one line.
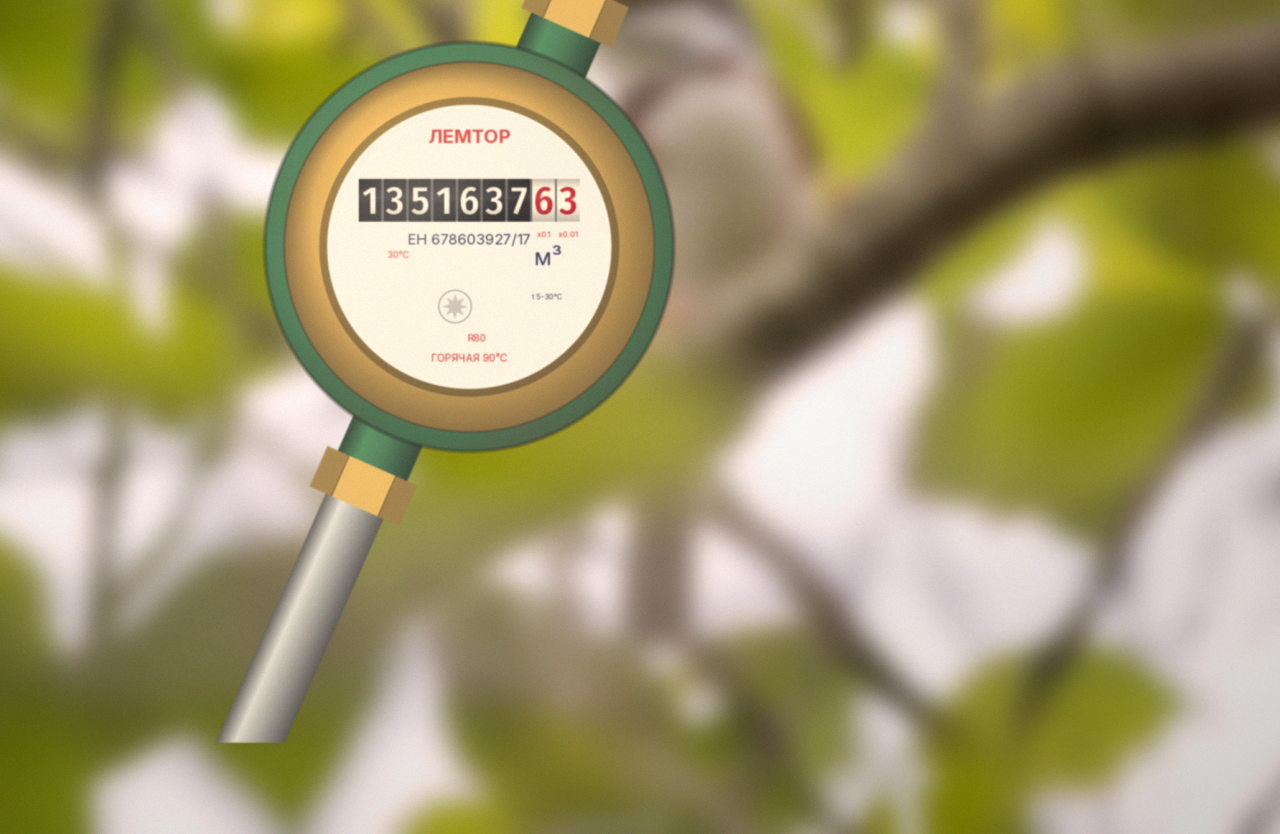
1351637.63,m³
